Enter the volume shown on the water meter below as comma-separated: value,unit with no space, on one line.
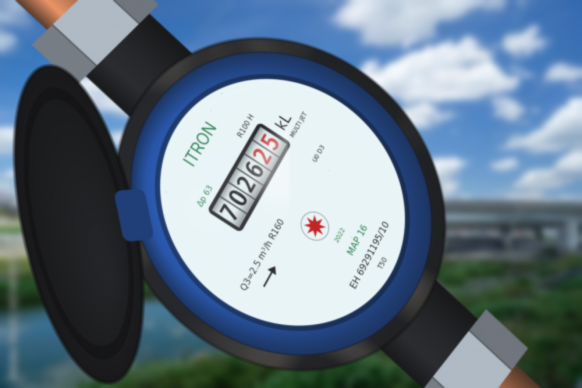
7026.25,kL
